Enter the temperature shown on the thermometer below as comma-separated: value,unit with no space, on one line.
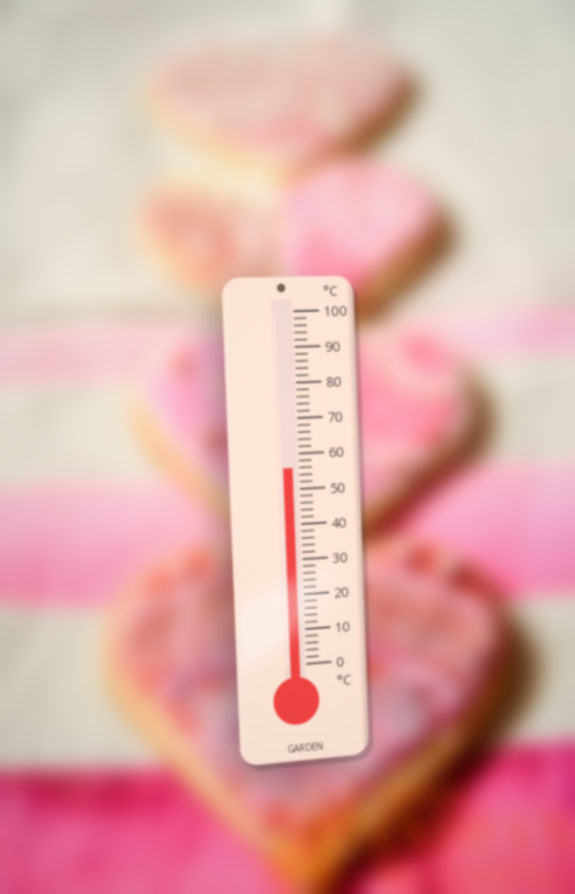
56,°C
